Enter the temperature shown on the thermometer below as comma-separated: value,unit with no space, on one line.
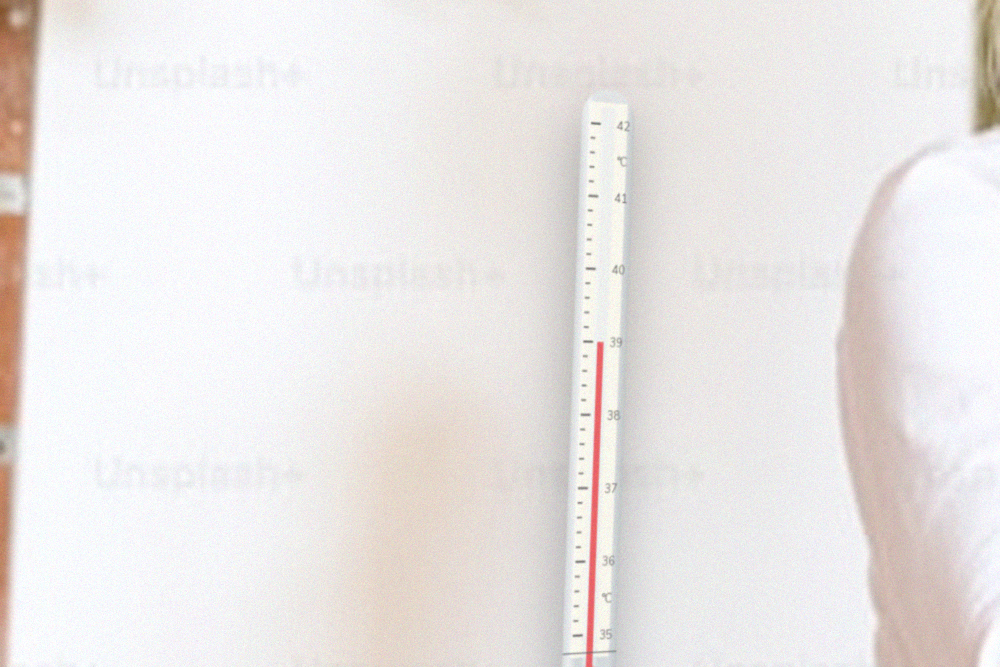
39,°C
